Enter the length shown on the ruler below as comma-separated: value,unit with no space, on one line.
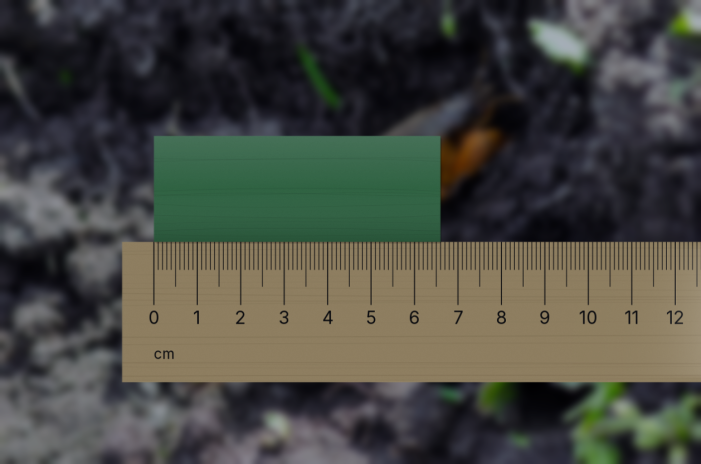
6.6,cm
